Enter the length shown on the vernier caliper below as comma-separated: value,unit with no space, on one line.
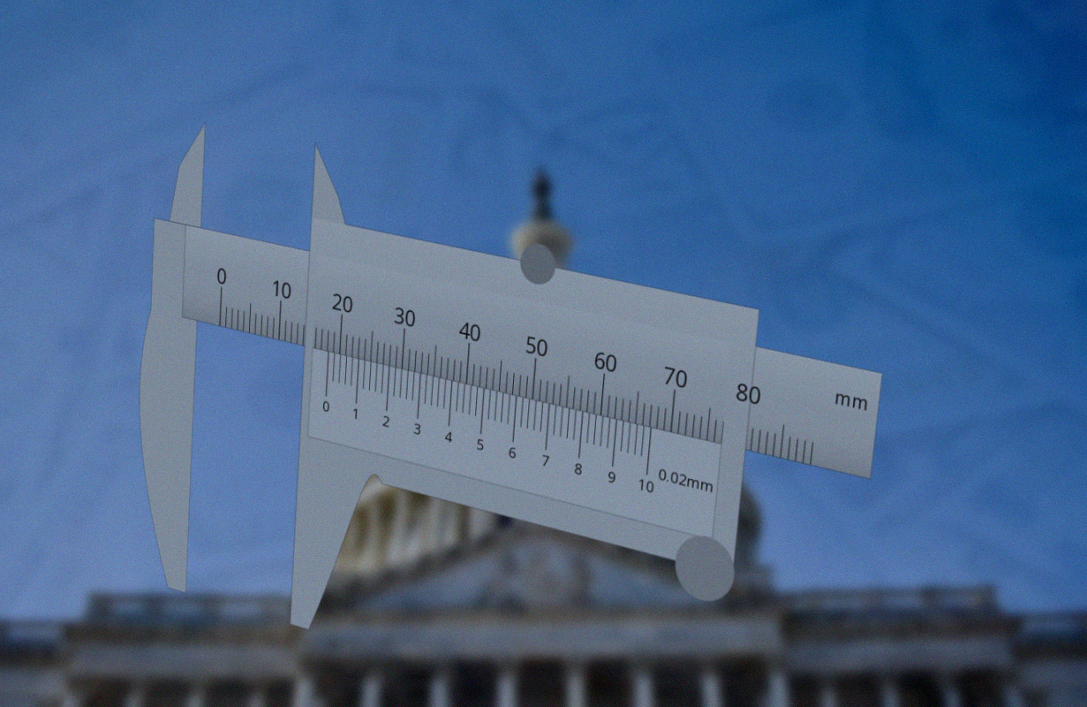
18.2,mm
